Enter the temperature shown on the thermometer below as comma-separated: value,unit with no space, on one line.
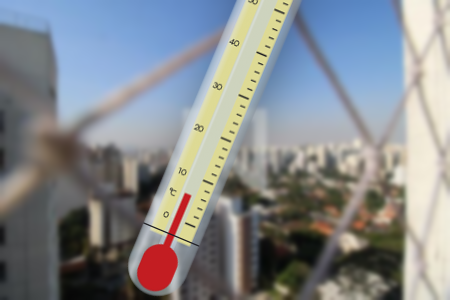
6,°C
